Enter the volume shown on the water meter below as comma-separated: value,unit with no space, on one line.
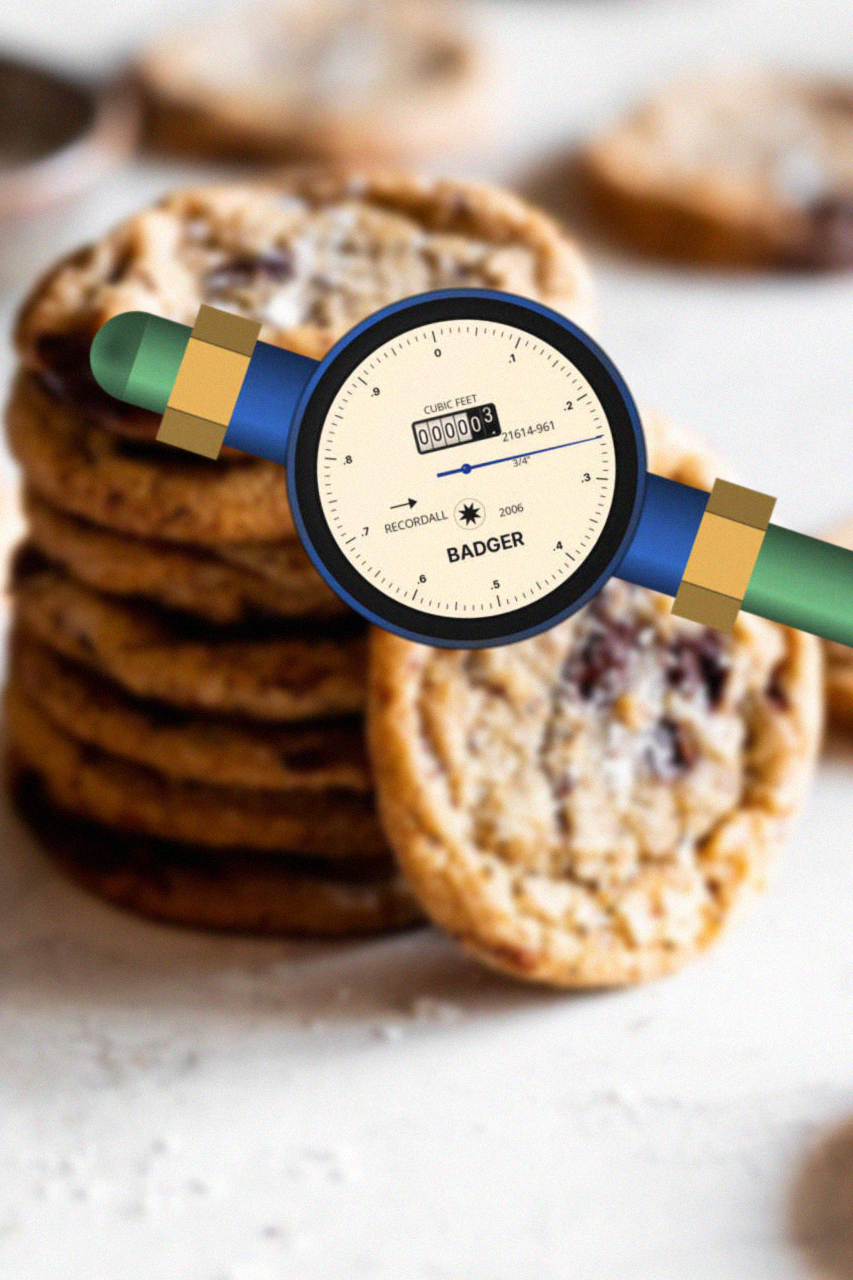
3.25,ft³
